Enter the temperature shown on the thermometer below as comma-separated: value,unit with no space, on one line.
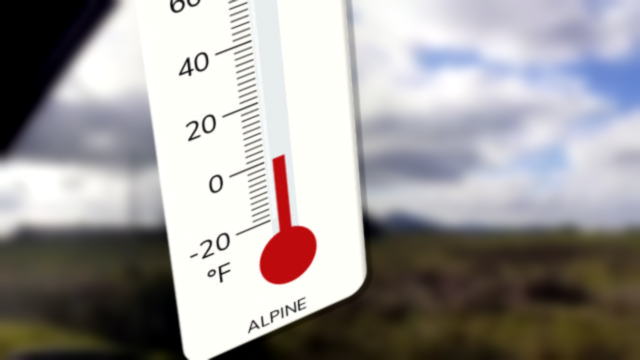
0,°F
